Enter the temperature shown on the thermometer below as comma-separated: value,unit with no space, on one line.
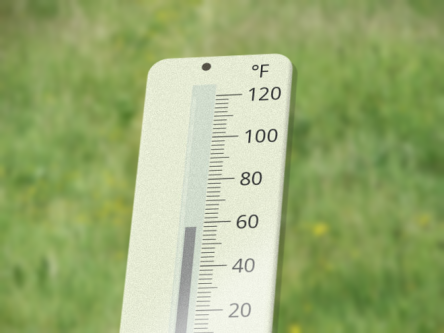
58,°F
